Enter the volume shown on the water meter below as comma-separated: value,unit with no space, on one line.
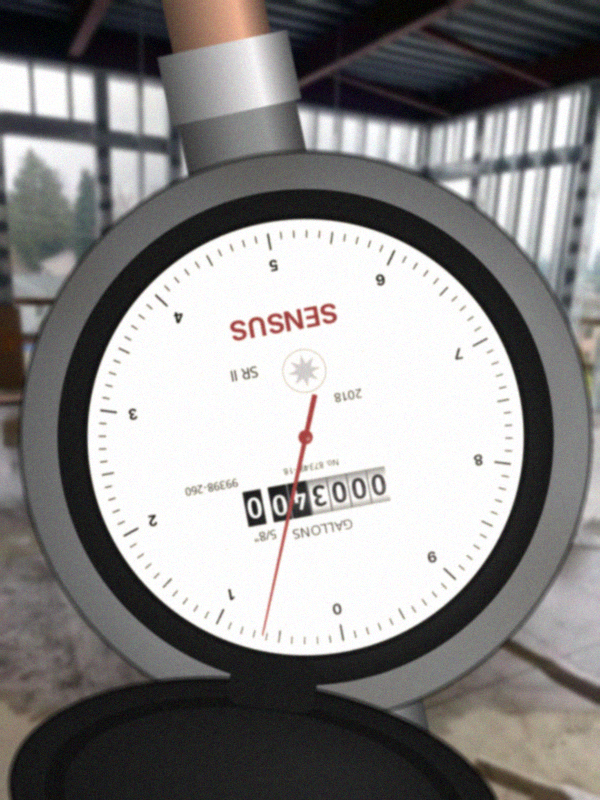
3400.6,gal
